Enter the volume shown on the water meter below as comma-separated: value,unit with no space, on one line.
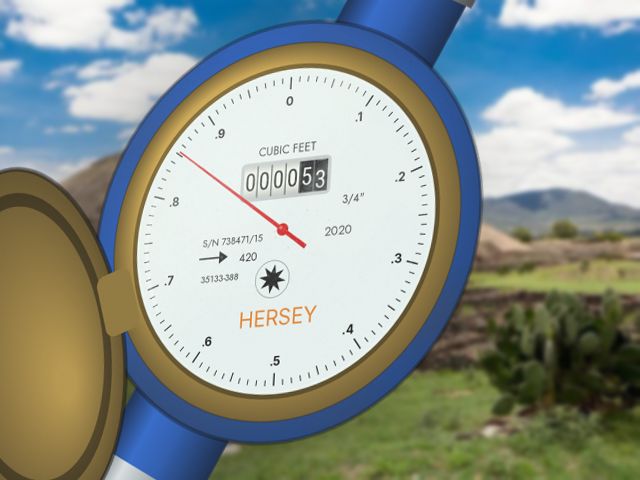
52.85,ft³
